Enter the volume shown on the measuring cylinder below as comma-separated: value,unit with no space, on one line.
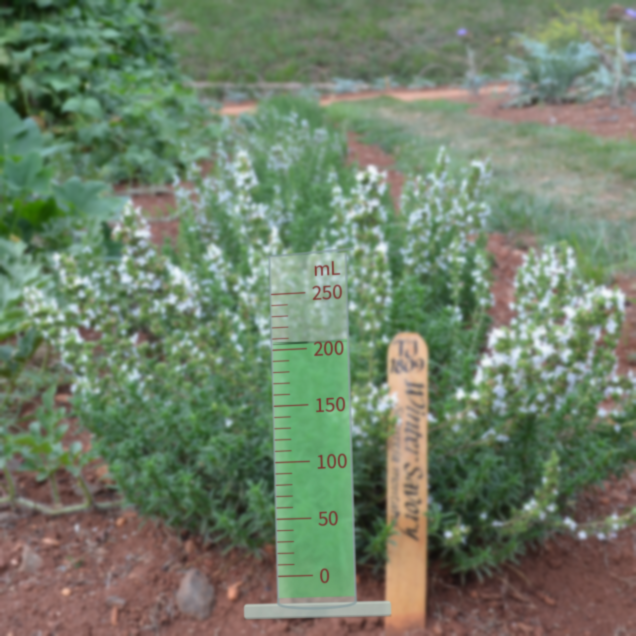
205,mL
